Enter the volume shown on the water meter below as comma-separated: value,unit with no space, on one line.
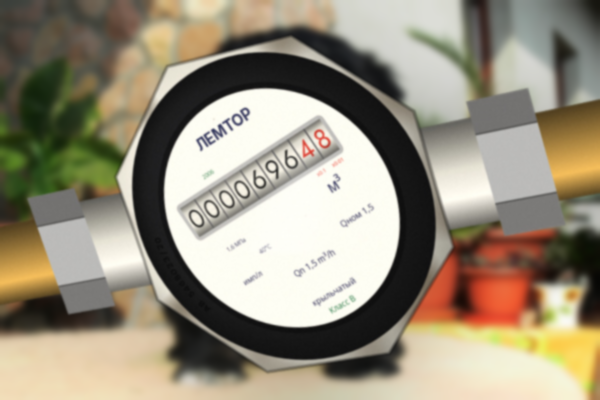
696.48,m³
